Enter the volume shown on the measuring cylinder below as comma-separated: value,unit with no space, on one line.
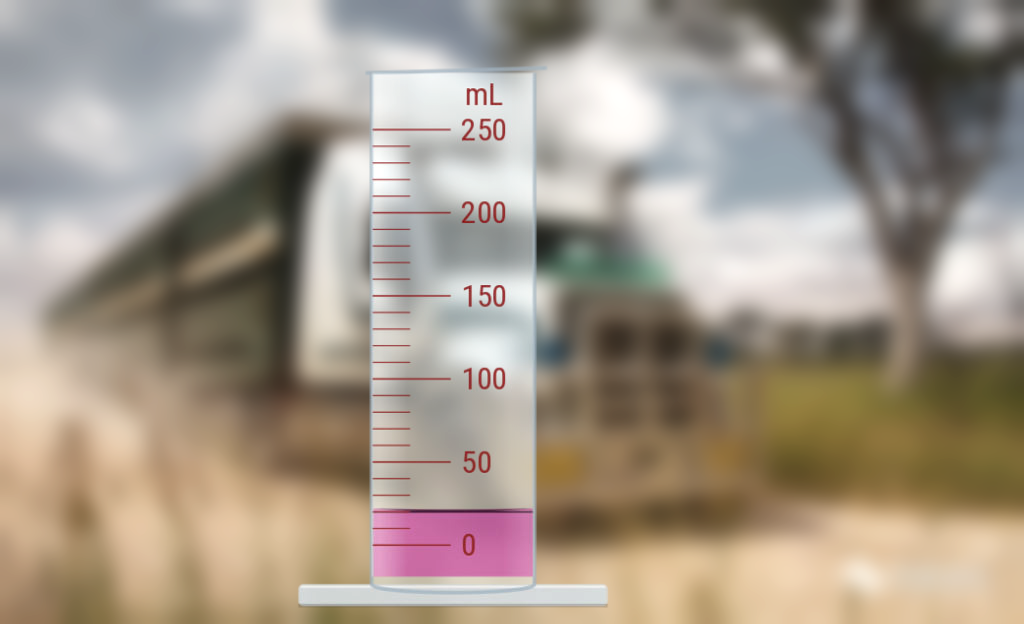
20,mL
